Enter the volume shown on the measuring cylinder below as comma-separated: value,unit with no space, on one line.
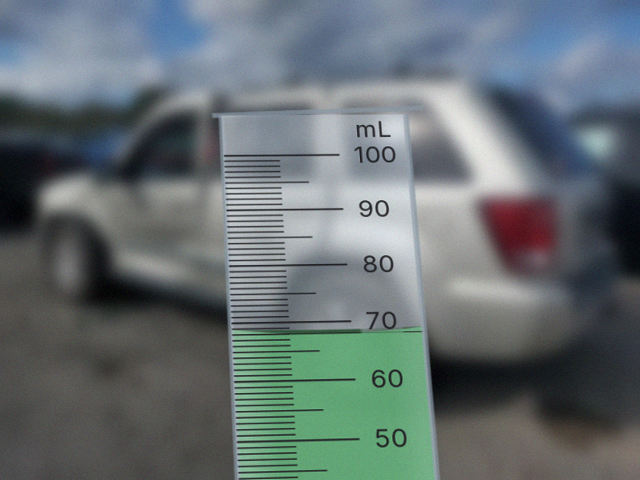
68,mL
